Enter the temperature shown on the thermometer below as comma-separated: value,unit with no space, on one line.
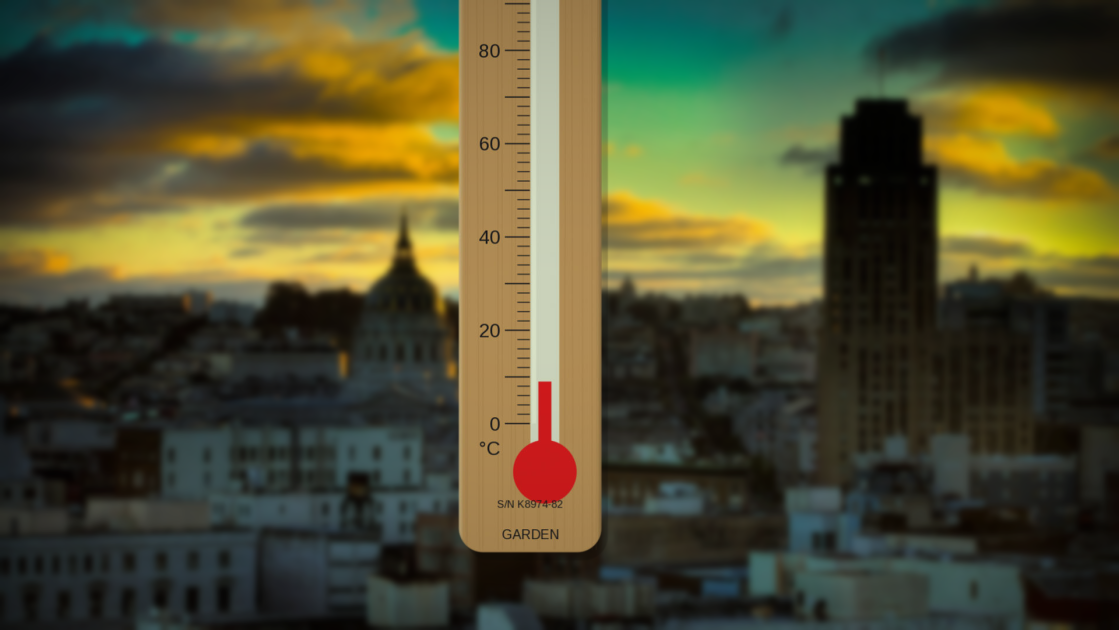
9,°C
